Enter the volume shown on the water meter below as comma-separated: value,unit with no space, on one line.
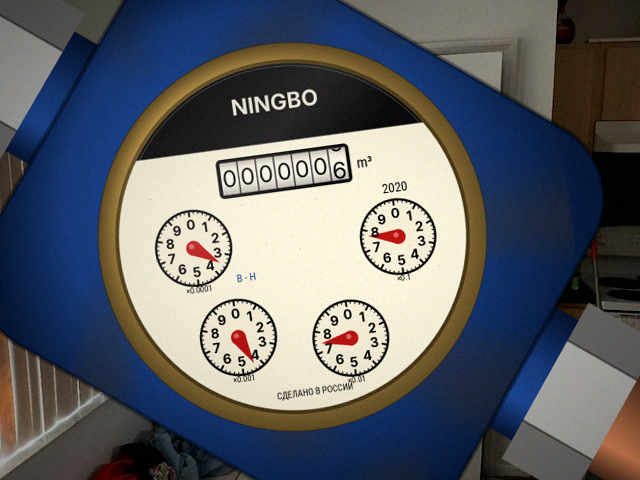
5.7743,m³
